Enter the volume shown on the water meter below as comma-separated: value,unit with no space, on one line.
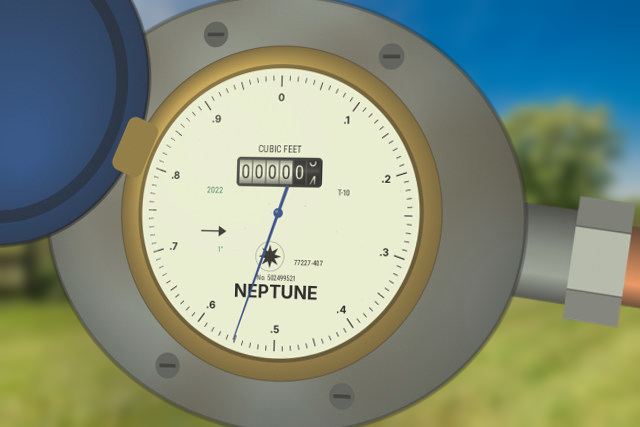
3.55,ft³
